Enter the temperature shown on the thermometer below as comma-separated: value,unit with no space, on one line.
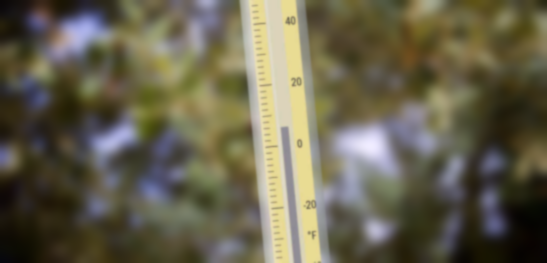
6,°F
